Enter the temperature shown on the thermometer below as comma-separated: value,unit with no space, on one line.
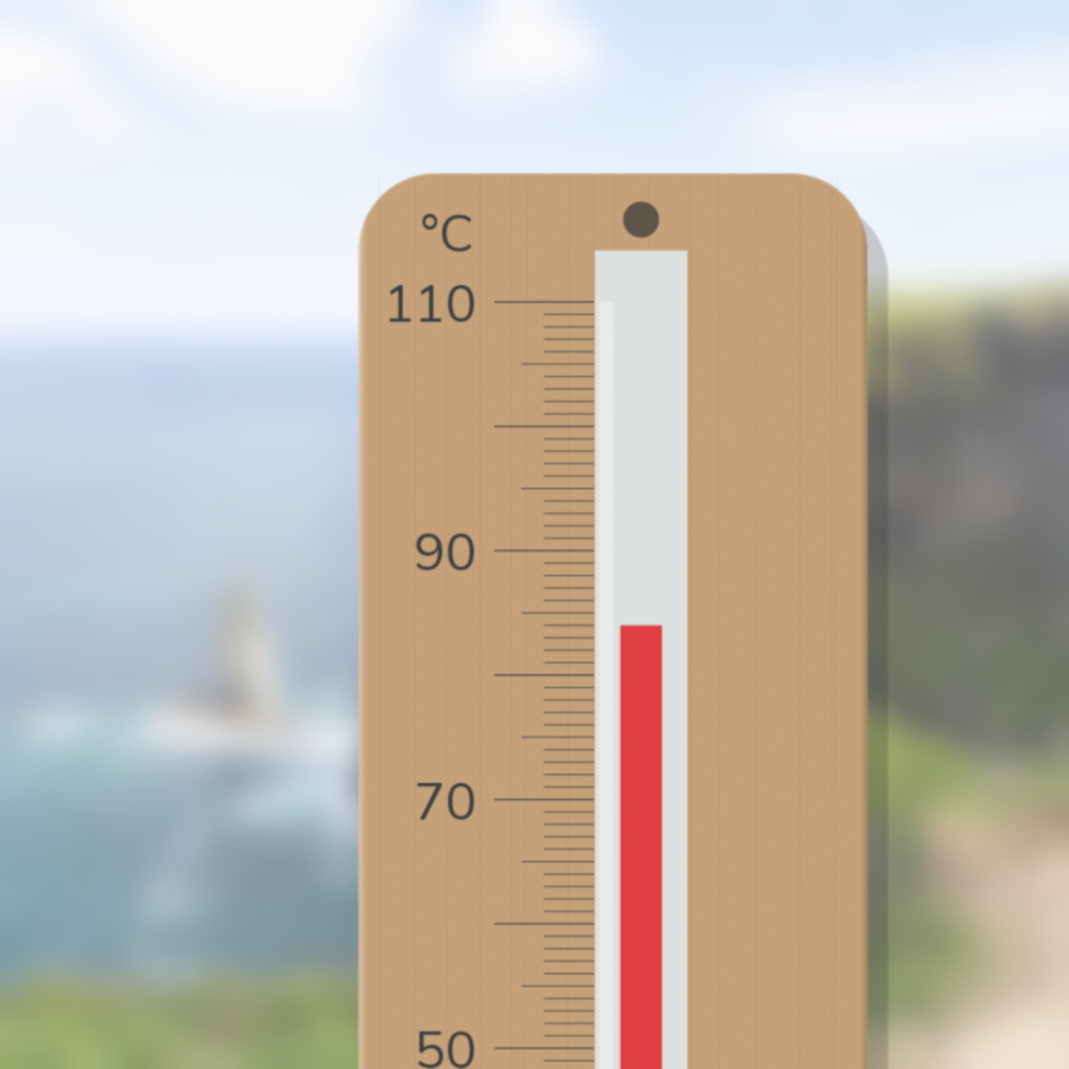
84,°C
